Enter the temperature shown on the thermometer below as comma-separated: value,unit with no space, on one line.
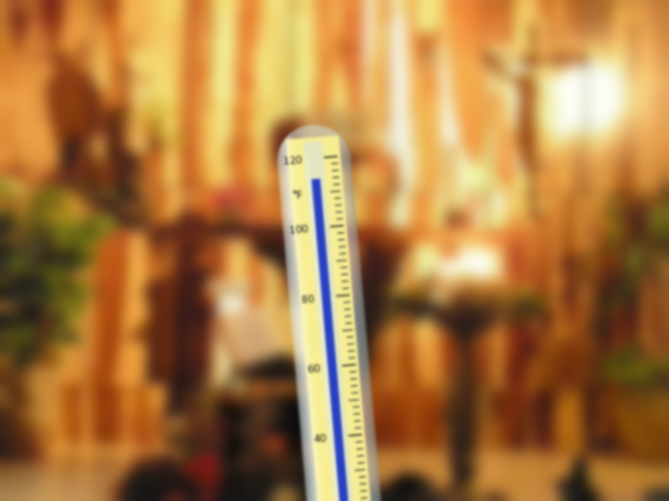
114,°F
